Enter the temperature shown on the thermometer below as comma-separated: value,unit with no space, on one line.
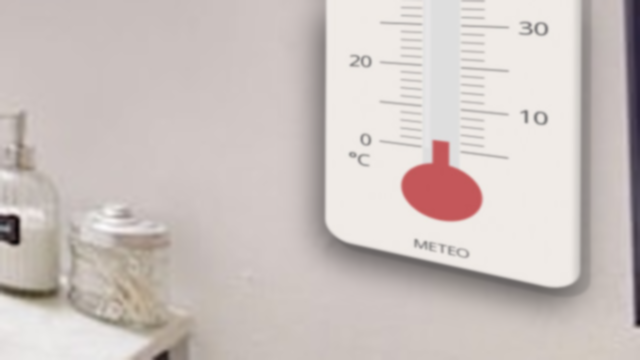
2,°C
